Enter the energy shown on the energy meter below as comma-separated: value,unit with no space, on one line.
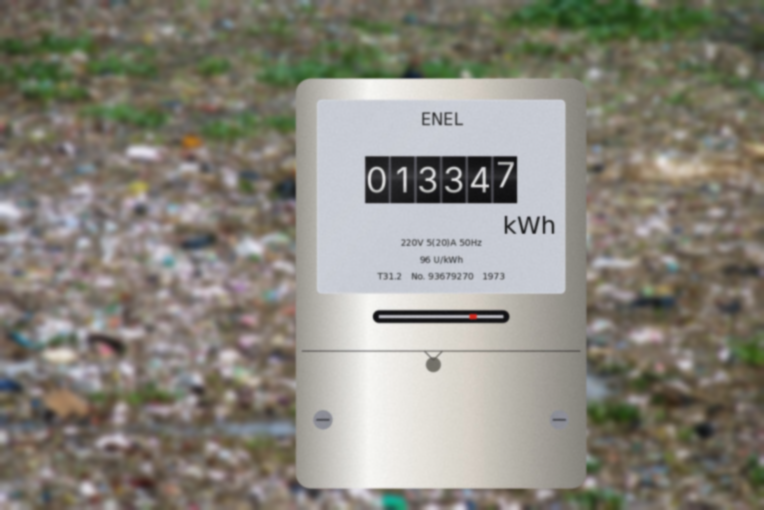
13347,kWh
